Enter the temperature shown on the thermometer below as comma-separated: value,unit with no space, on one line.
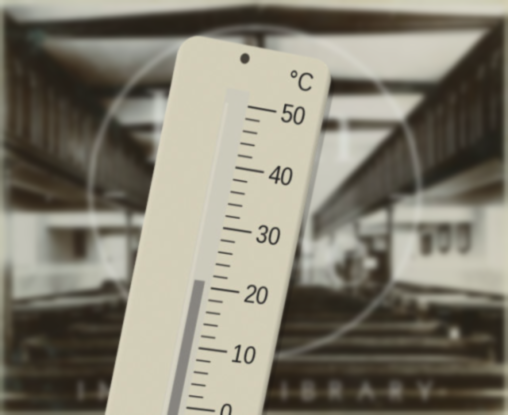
21,°C
